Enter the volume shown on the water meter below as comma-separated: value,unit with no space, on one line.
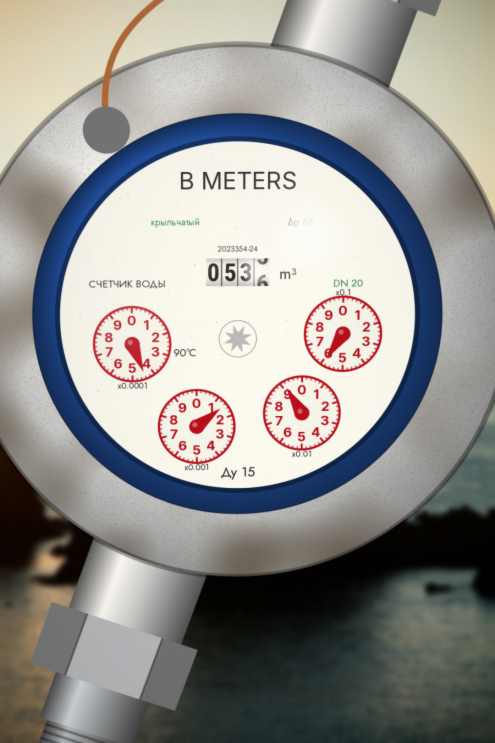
535.5914,m³
